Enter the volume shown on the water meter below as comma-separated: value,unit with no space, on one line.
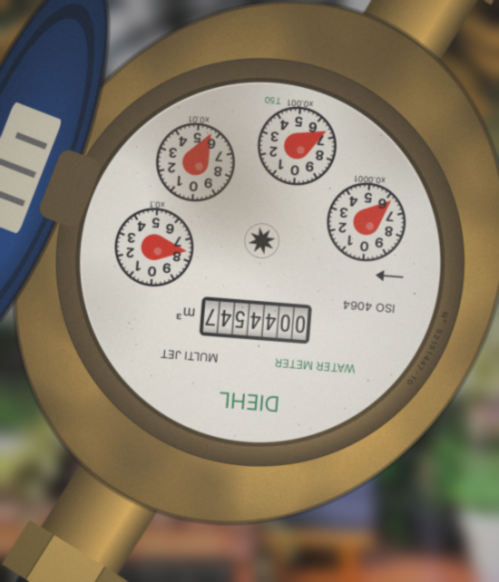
44547.7566,m³
